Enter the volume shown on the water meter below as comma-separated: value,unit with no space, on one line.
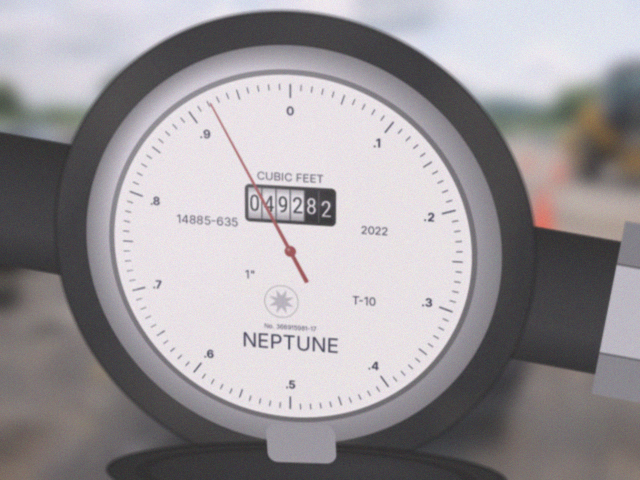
49281.92,ft³
